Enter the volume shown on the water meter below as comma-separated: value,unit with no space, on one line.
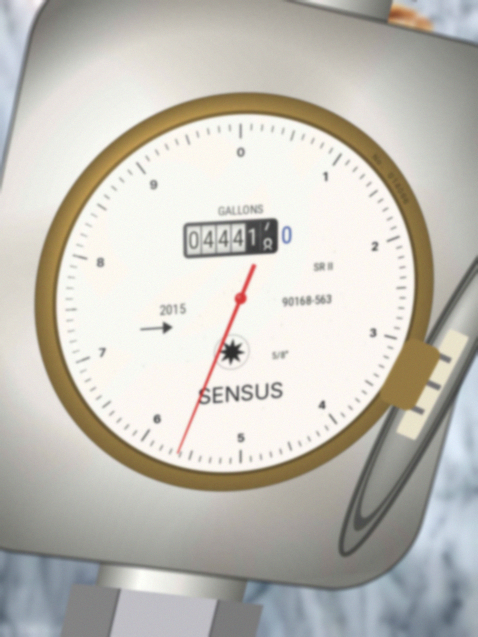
444175.6,gal
